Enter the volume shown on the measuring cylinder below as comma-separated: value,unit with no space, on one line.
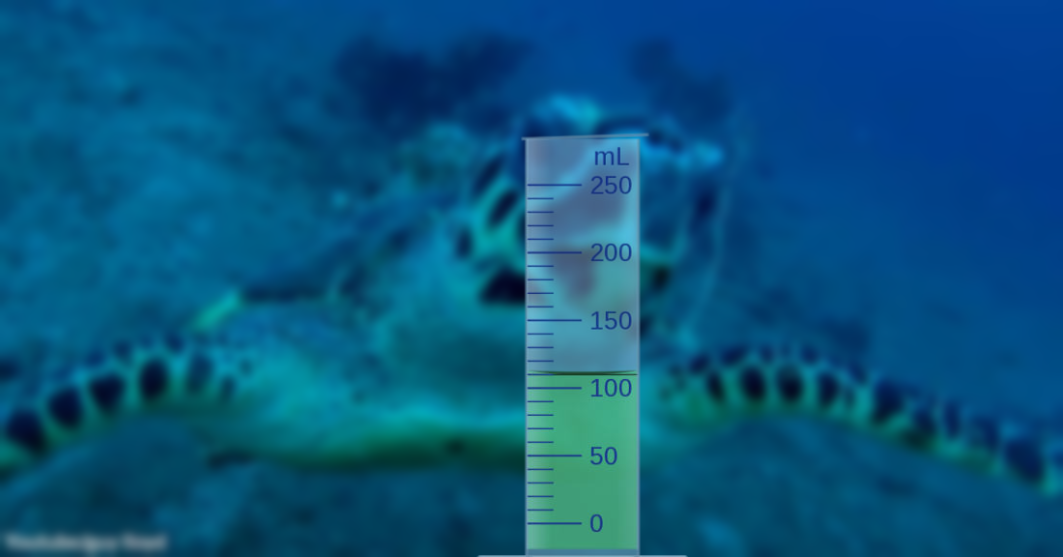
110,mL
